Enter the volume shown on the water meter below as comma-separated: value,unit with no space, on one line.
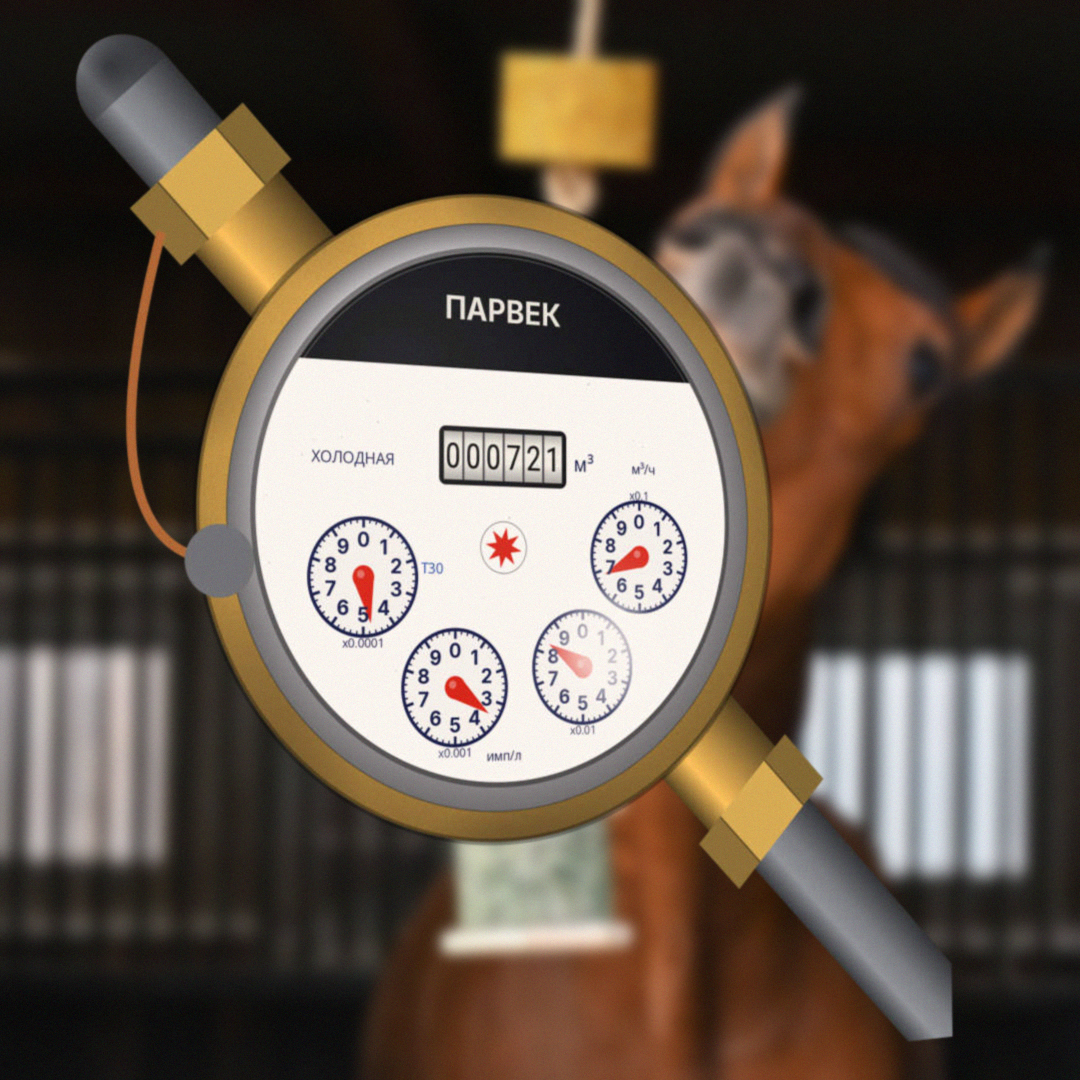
721.6834,m³
